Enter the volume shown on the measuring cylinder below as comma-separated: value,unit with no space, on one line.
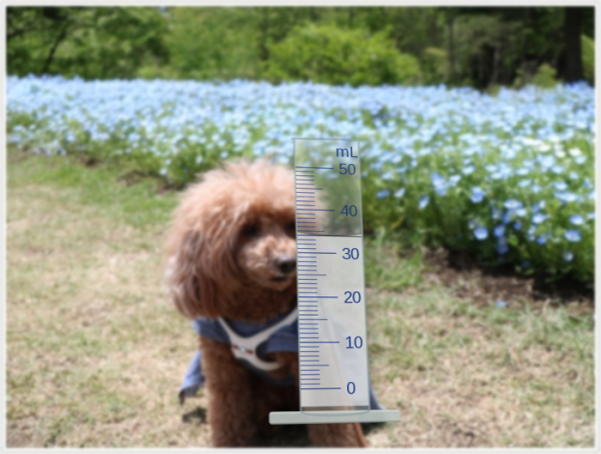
34,mL
